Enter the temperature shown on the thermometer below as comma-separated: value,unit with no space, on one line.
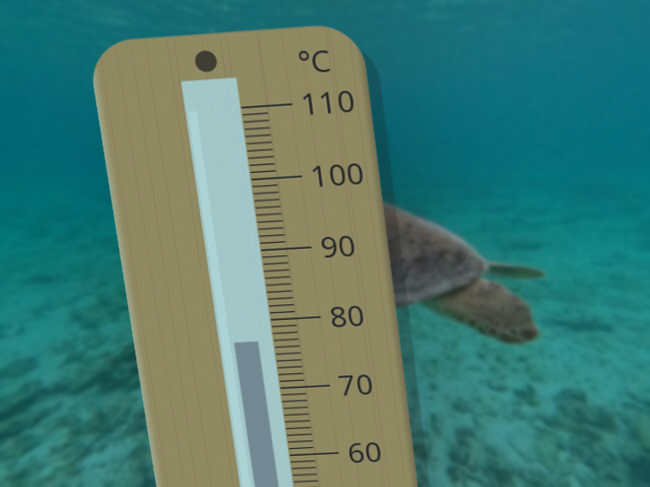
77,°C
